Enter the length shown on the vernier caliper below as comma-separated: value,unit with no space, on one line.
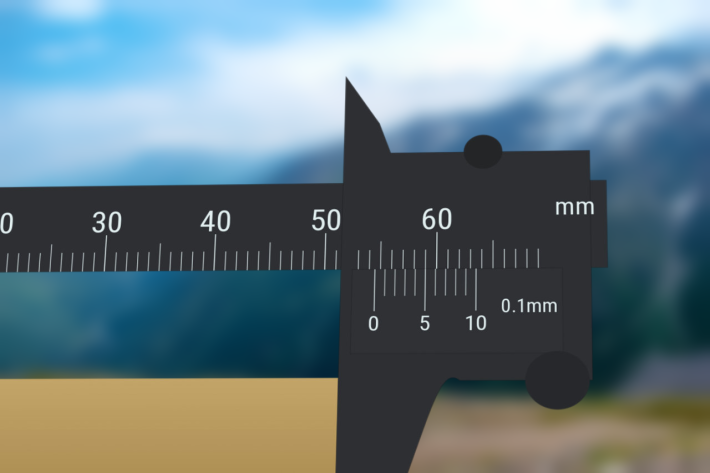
54.5,mm
